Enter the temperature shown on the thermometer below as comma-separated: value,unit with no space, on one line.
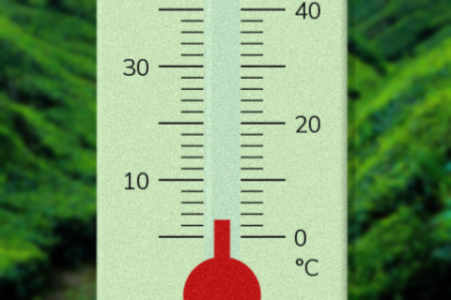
3,°C
